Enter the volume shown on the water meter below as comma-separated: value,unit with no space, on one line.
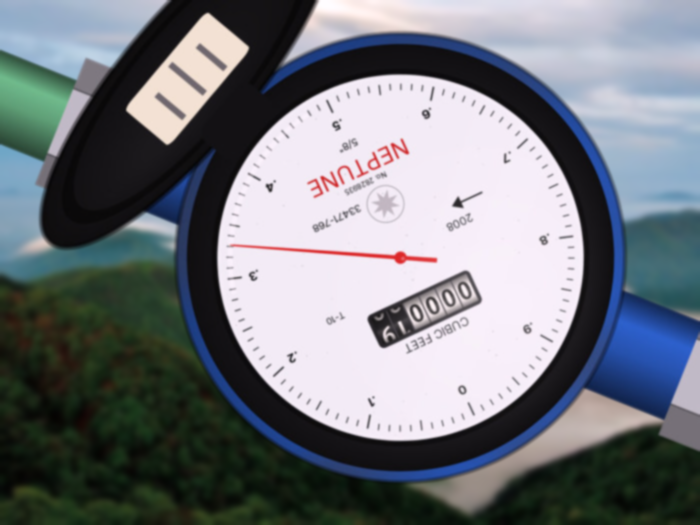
19.33,ft³
